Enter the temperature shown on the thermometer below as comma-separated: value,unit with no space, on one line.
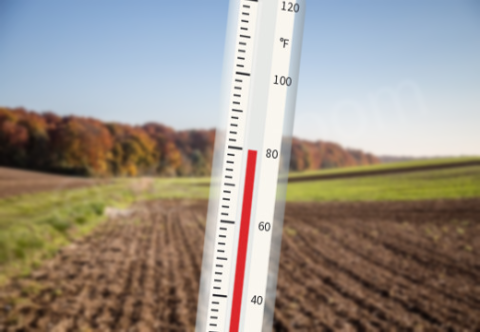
80,°F
